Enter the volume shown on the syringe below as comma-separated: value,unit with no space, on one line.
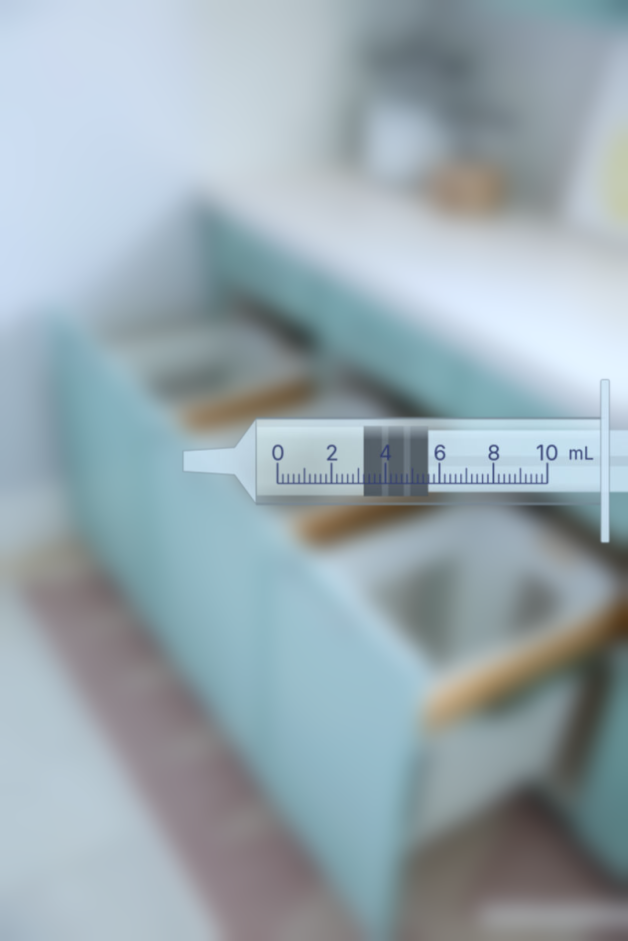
3.2,mL
